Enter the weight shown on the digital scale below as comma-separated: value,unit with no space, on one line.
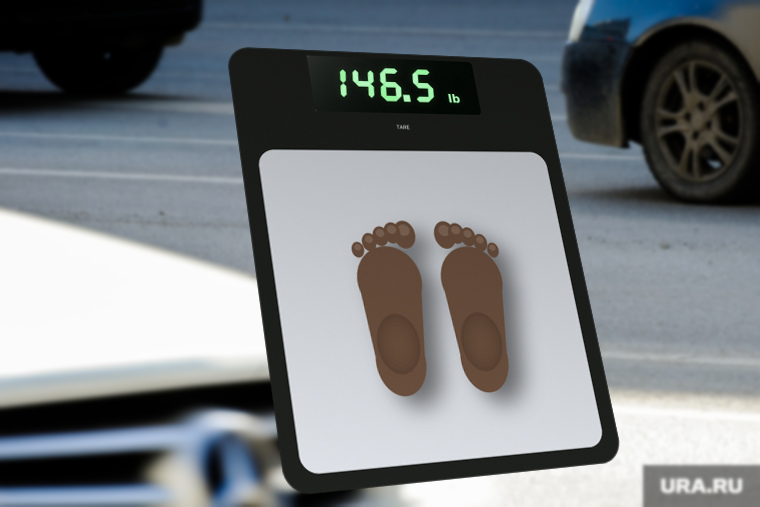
146.5,lb
